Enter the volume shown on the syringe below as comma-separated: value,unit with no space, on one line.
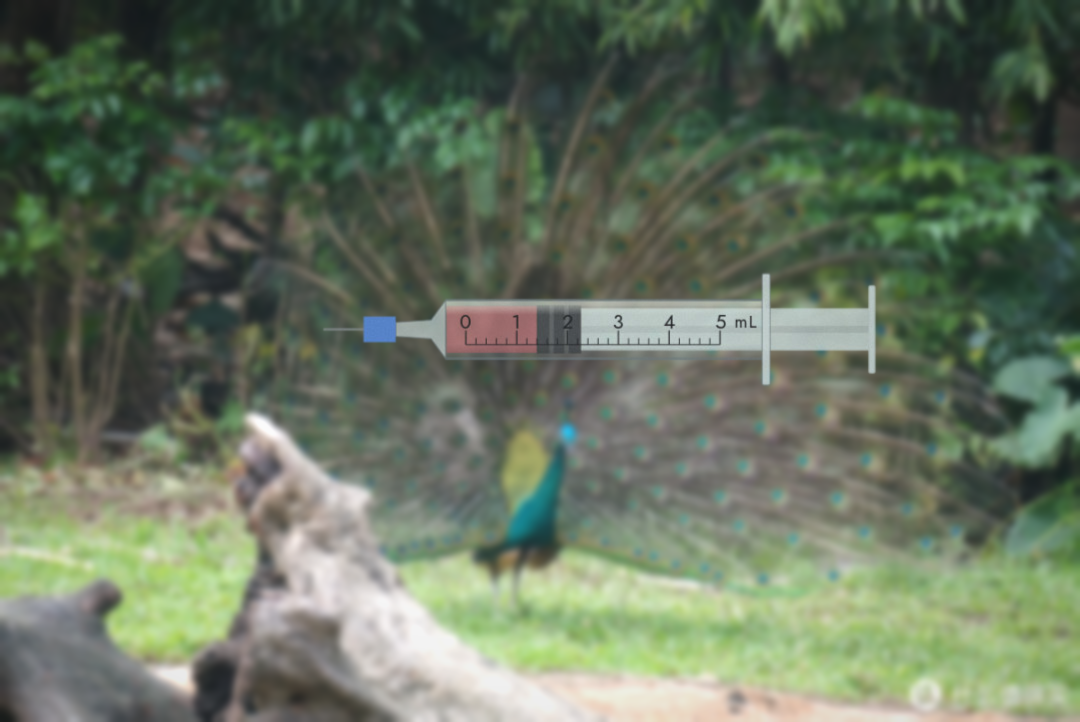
1.4,mL
